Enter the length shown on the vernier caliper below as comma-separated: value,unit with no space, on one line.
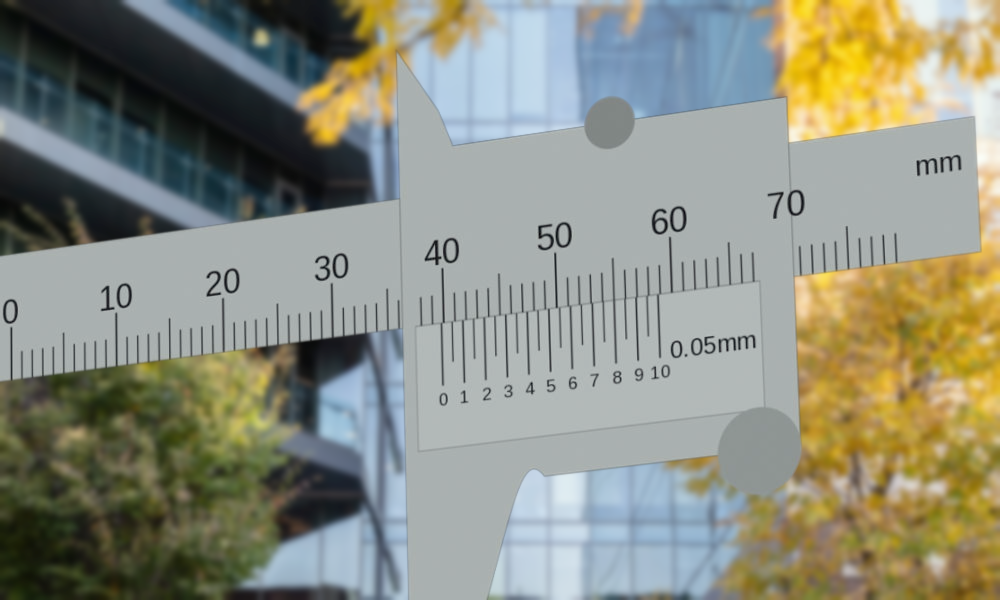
39.8,mm
